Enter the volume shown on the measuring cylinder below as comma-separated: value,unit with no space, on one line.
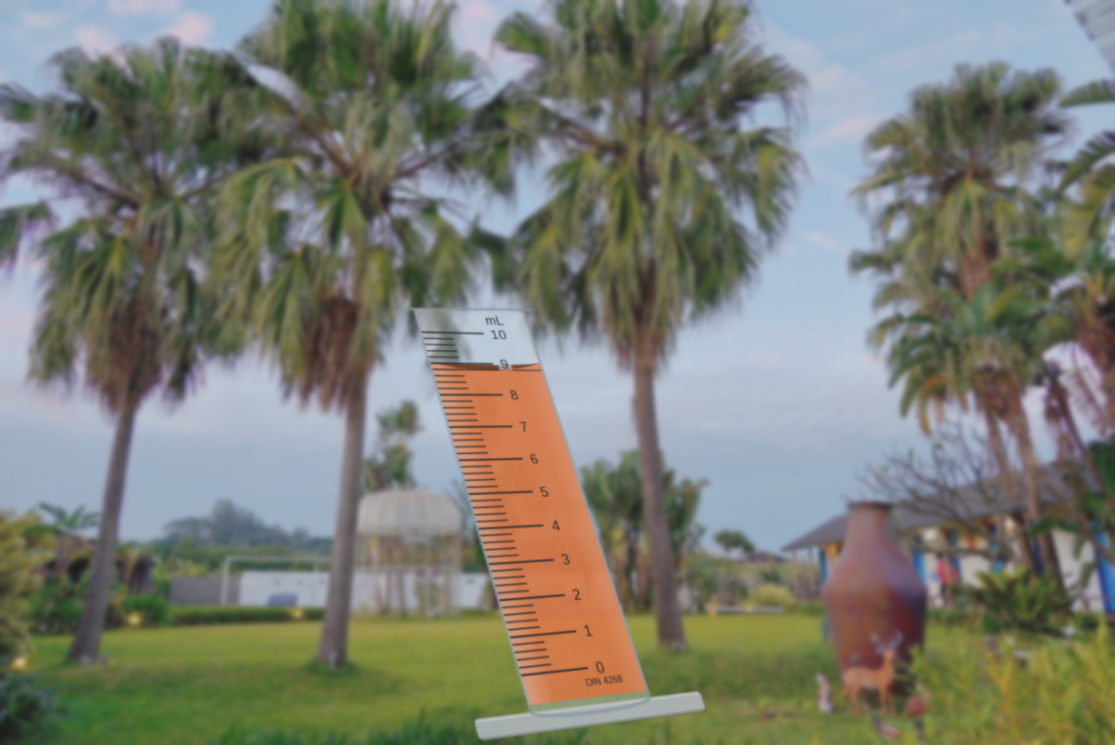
8.8,mL
